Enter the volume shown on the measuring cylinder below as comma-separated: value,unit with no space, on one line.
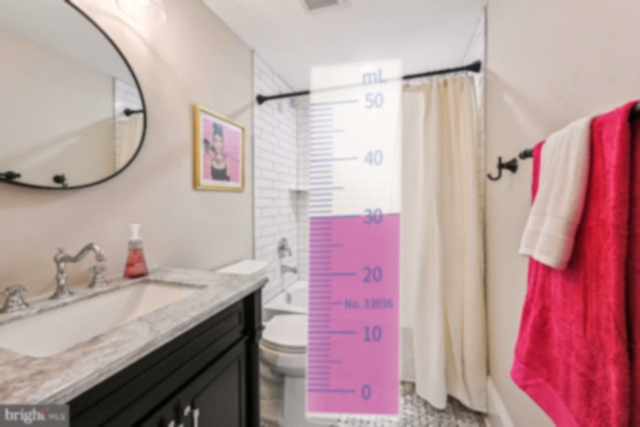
30,mL
